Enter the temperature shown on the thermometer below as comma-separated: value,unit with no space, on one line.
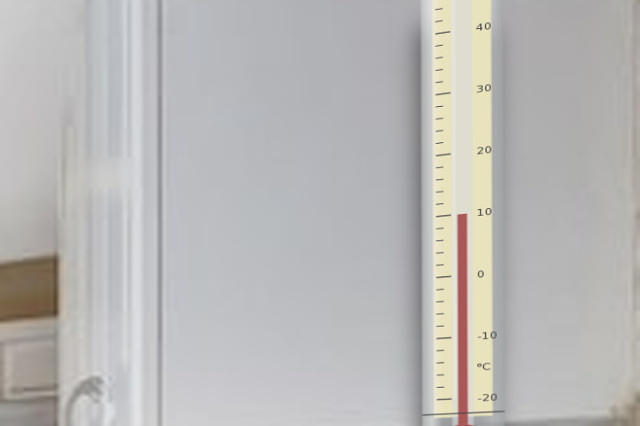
10,°C
